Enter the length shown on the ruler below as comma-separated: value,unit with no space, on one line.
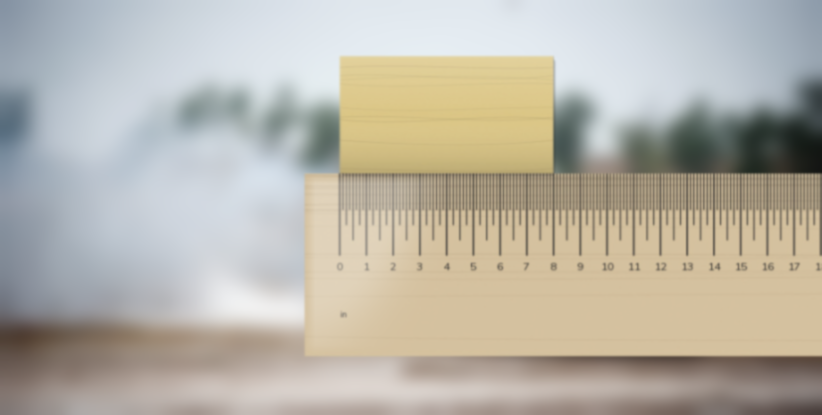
8,in
